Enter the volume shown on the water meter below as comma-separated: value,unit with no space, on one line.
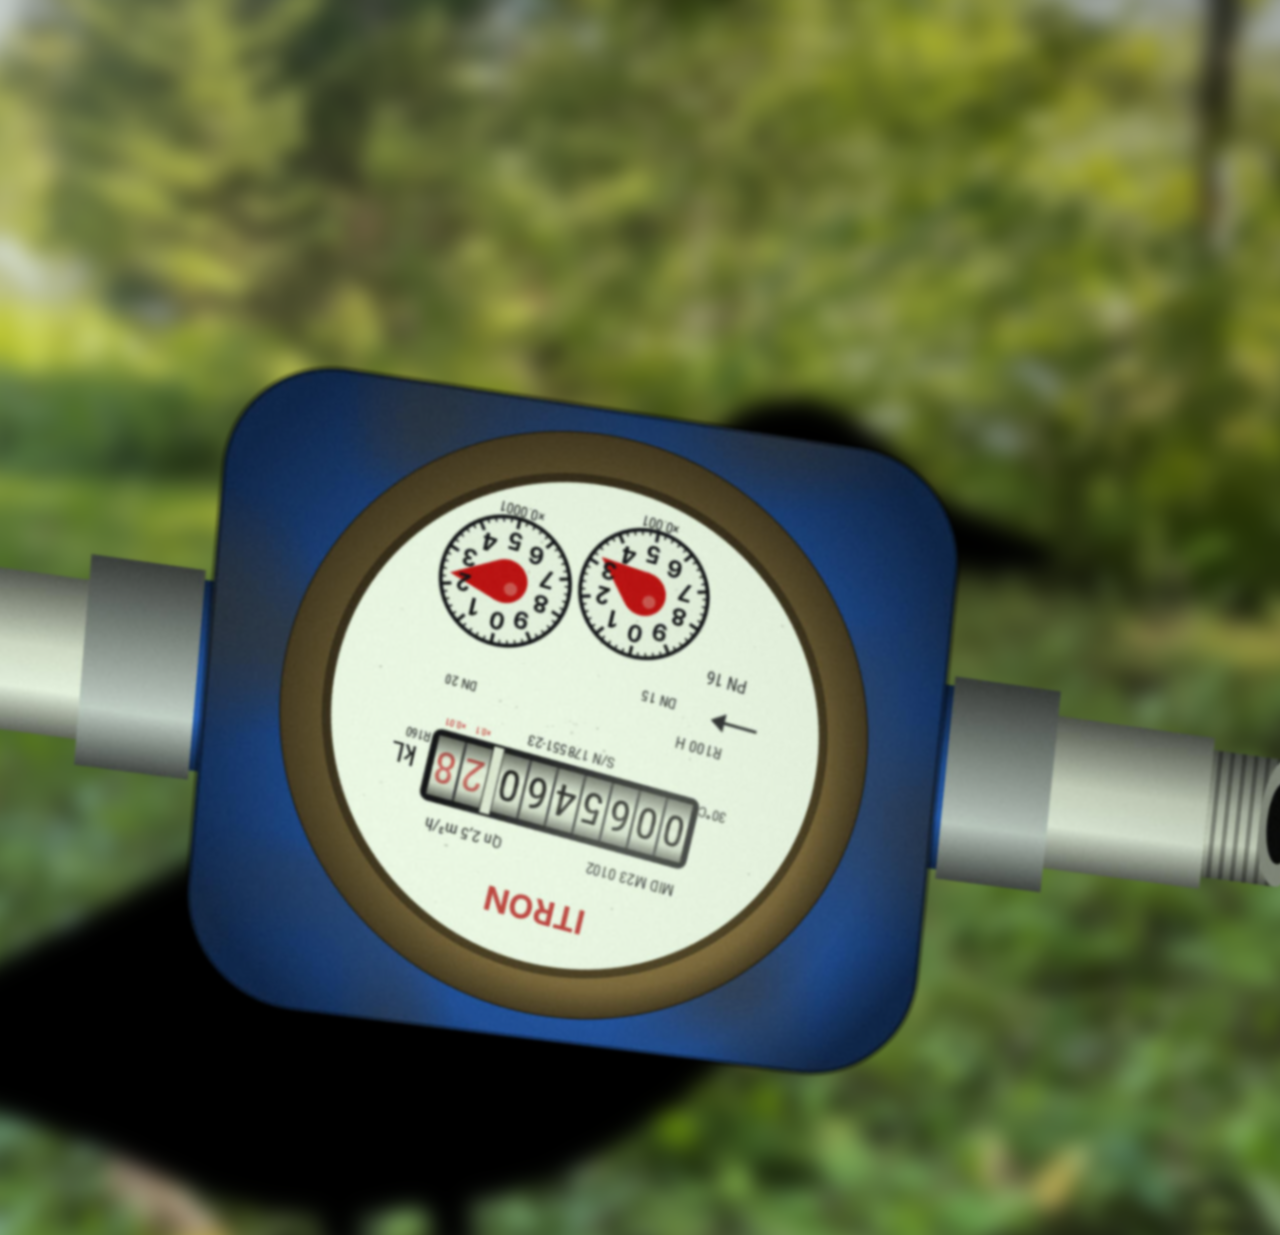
65460.2832,kL
